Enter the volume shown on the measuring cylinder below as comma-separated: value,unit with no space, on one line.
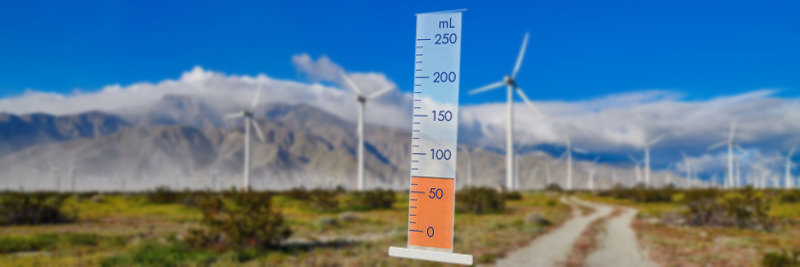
70,mL
